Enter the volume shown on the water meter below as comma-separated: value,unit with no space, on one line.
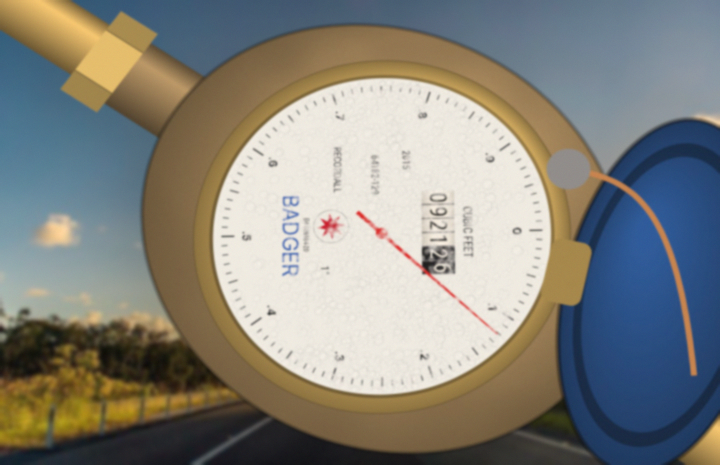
92126.12,ft³
